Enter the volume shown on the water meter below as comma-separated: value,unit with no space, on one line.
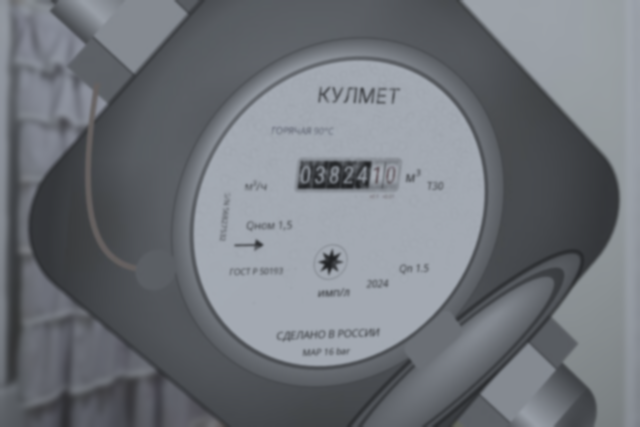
3824.10,m³
